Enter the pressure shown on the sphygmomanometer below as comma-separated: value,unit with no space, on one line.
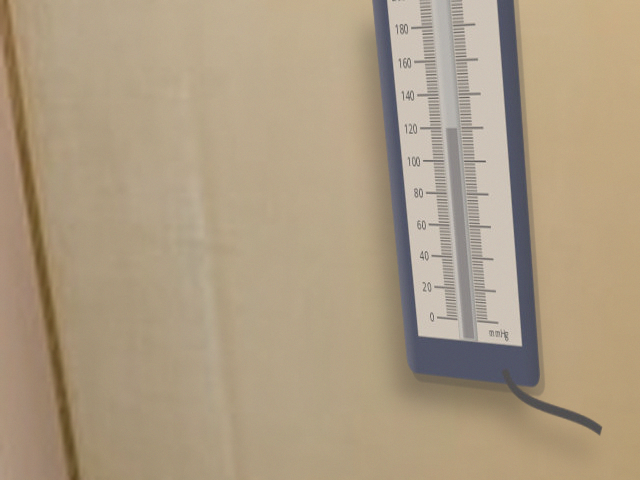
120,mmHg
